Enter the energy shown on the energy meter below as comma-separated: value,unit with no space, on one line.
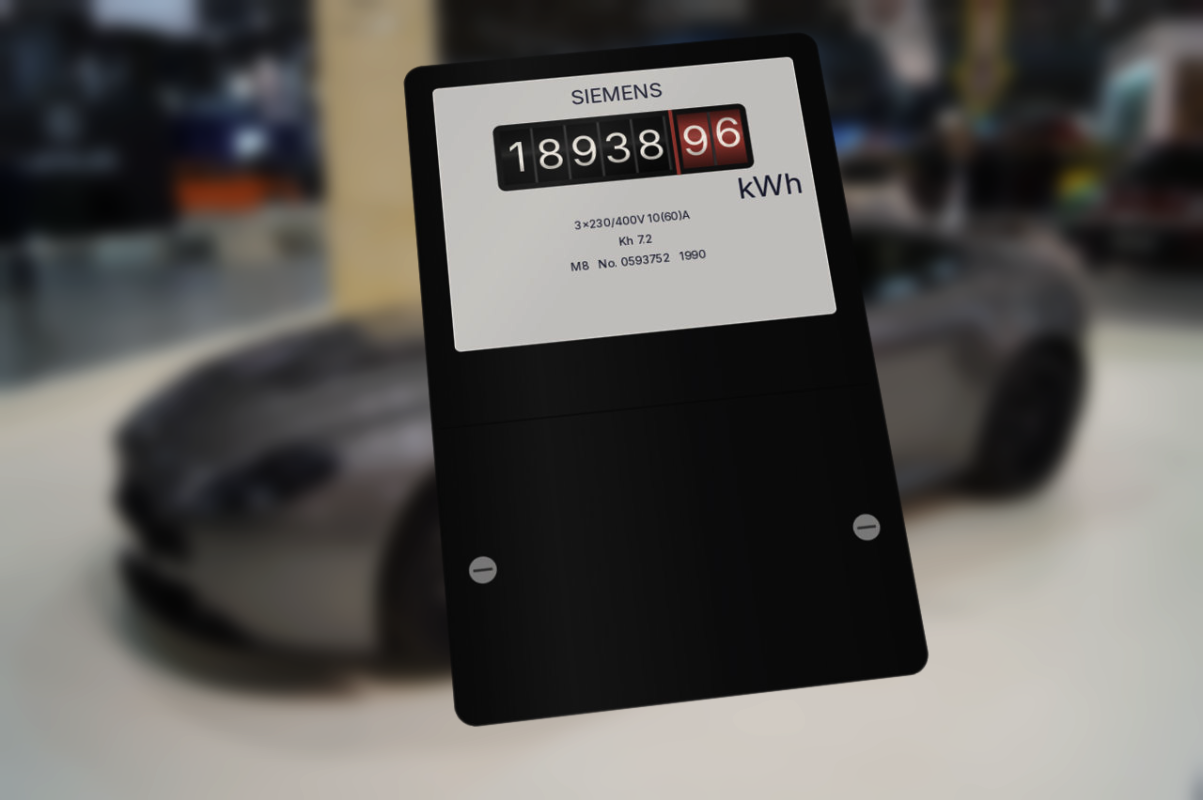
18938.96,kWh
